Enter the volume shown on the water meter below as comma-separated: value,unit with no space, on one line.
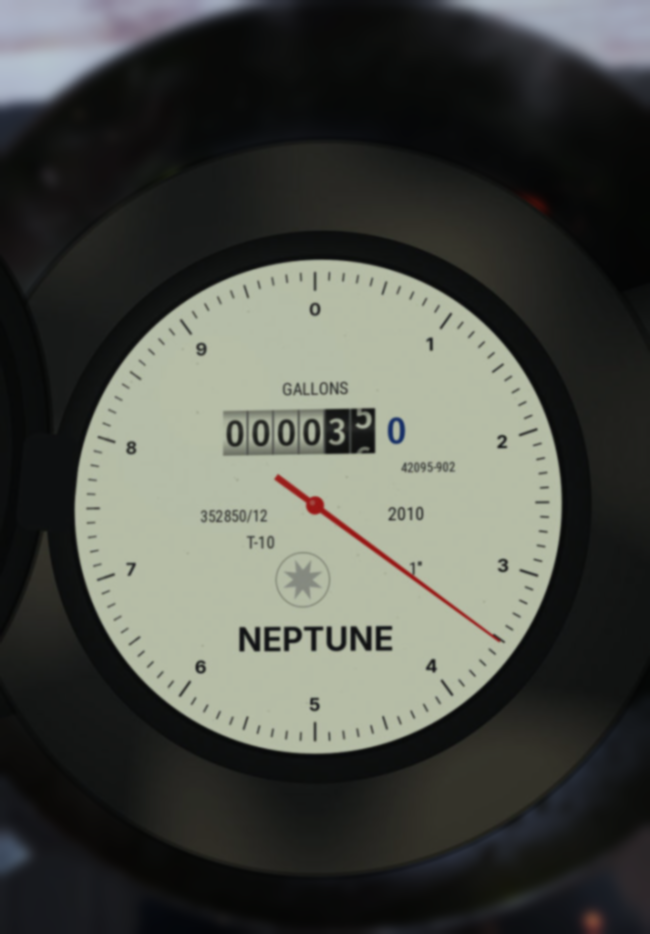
353.5,gal
